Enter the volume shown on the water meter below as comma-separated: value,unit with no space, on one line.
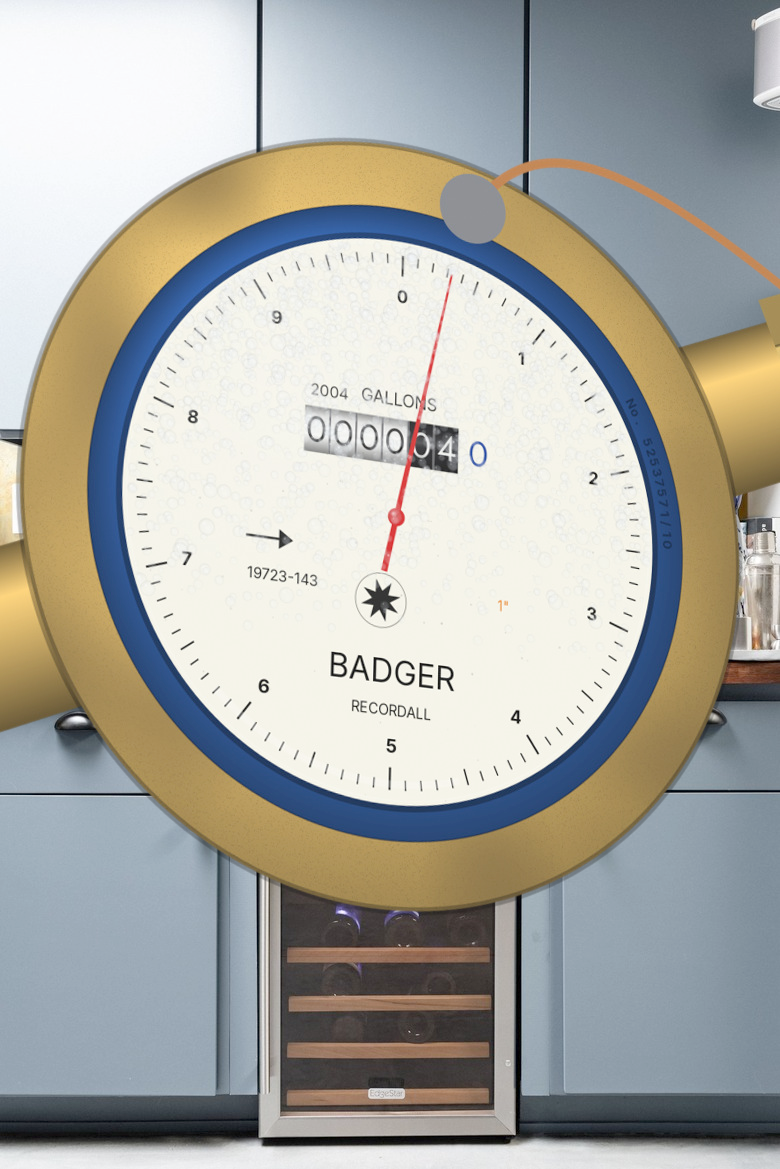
40.3,gal
